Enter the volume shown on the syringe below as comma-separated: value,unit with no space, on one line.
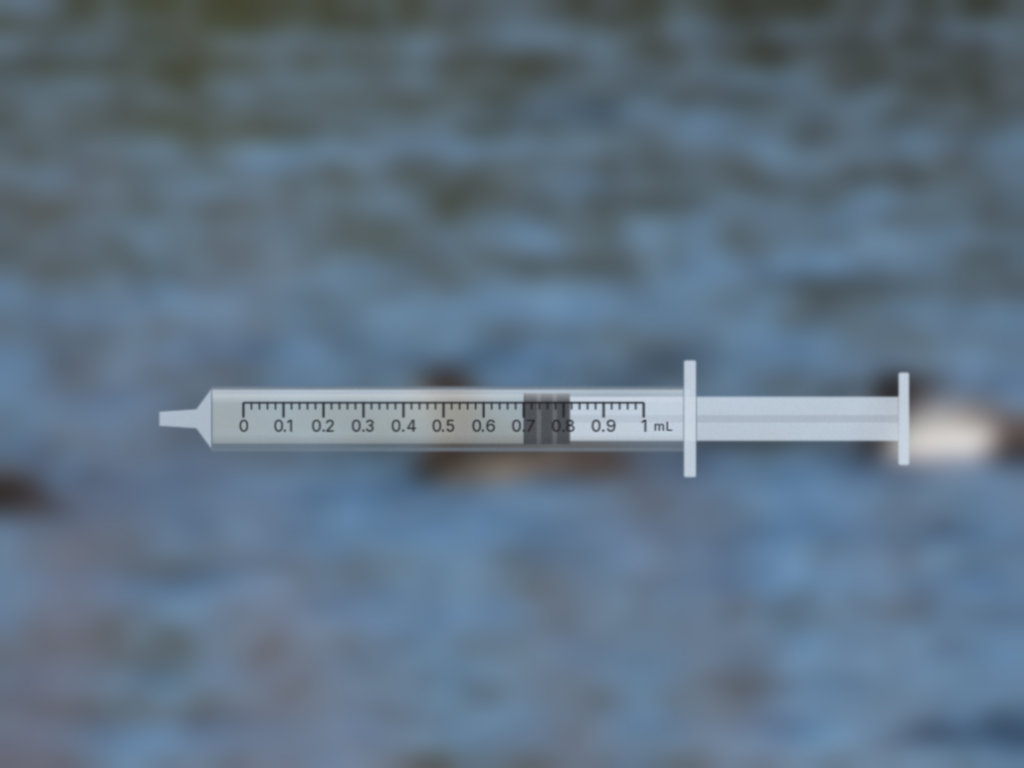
0.7,mL
